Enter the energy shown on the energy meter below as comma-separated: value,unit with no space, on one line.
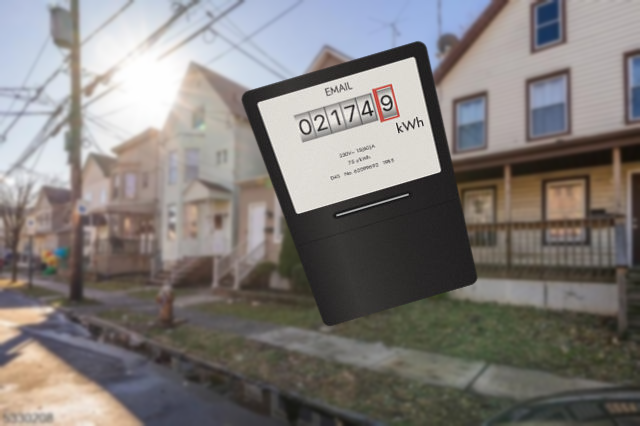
2174.9,kWh
